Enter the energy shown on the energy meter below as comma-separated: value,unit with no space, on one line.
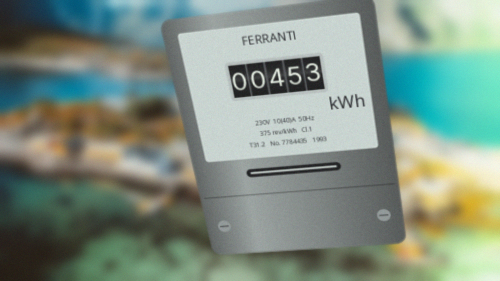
453,kWh
